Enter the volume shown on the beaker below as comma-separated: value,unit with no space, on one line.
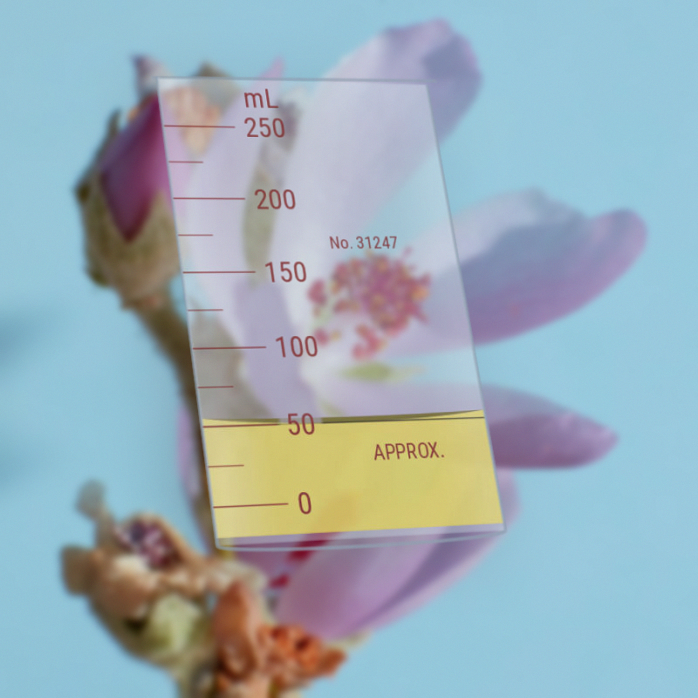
50,mL
